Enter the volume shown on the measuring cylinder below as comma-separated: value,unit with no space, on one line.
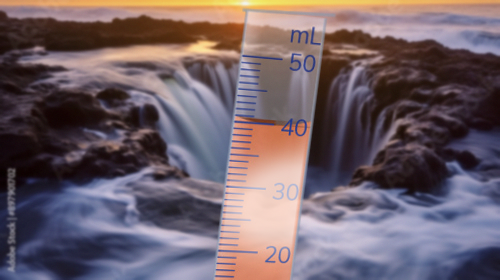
40,mL
